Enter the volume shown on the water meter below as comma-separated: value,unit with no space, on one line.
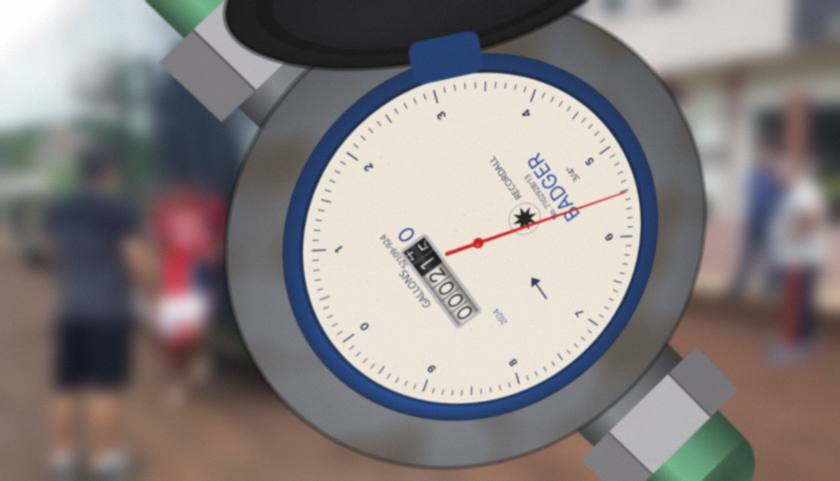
2145.5,gal
